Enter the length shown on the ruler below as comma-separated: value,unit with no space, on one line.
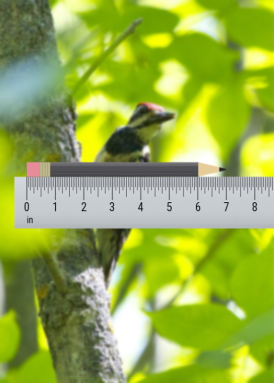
7,in
